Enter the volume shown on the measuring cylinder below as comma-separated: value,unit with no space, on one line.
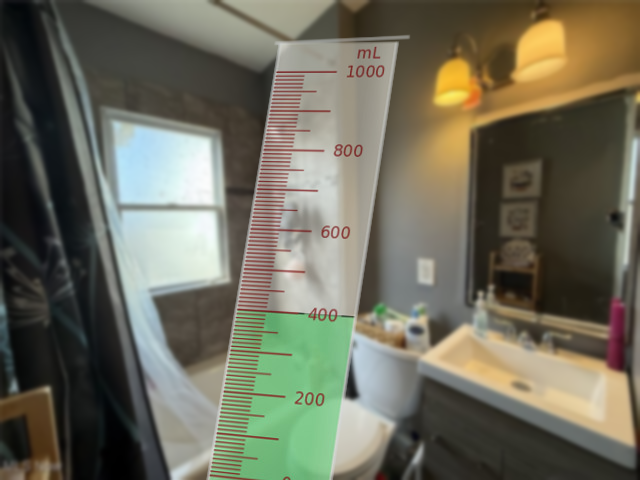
400,mL
